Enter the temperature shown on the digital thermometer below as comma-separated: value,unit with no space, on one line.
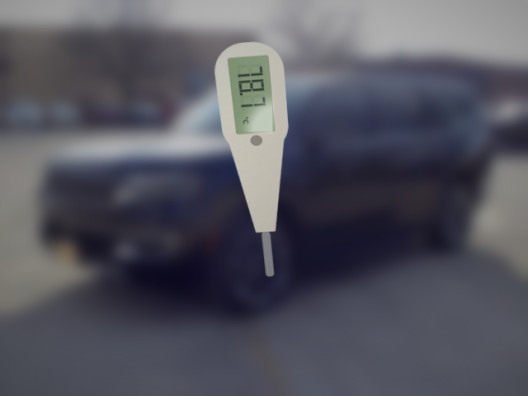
78.7,°C
